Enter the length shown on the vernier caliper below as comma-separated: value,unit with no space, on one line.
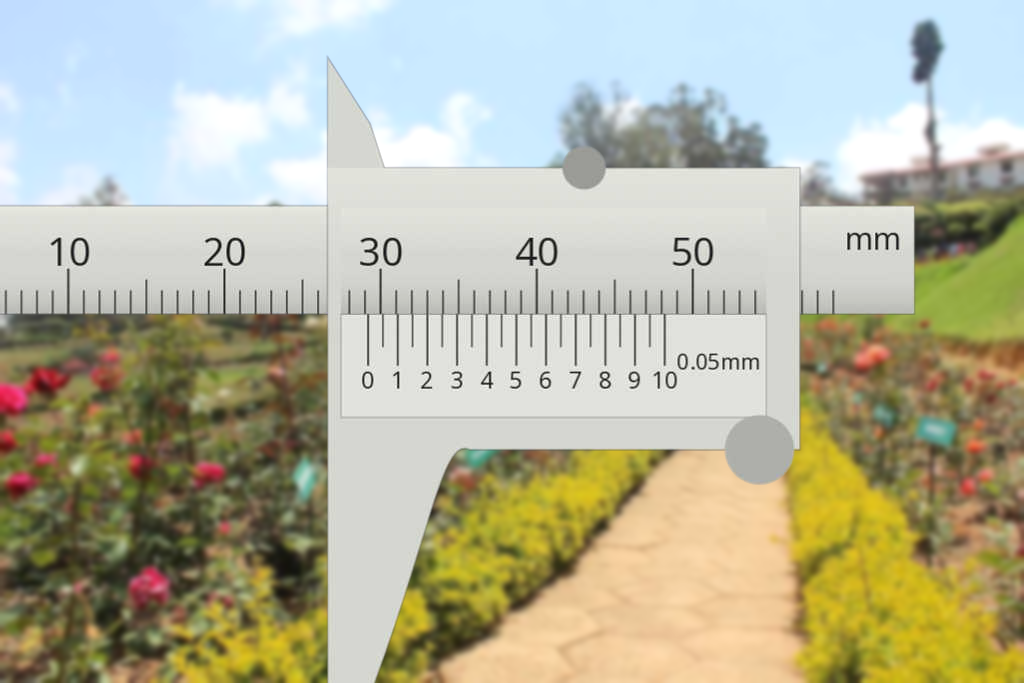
29.2,mm
